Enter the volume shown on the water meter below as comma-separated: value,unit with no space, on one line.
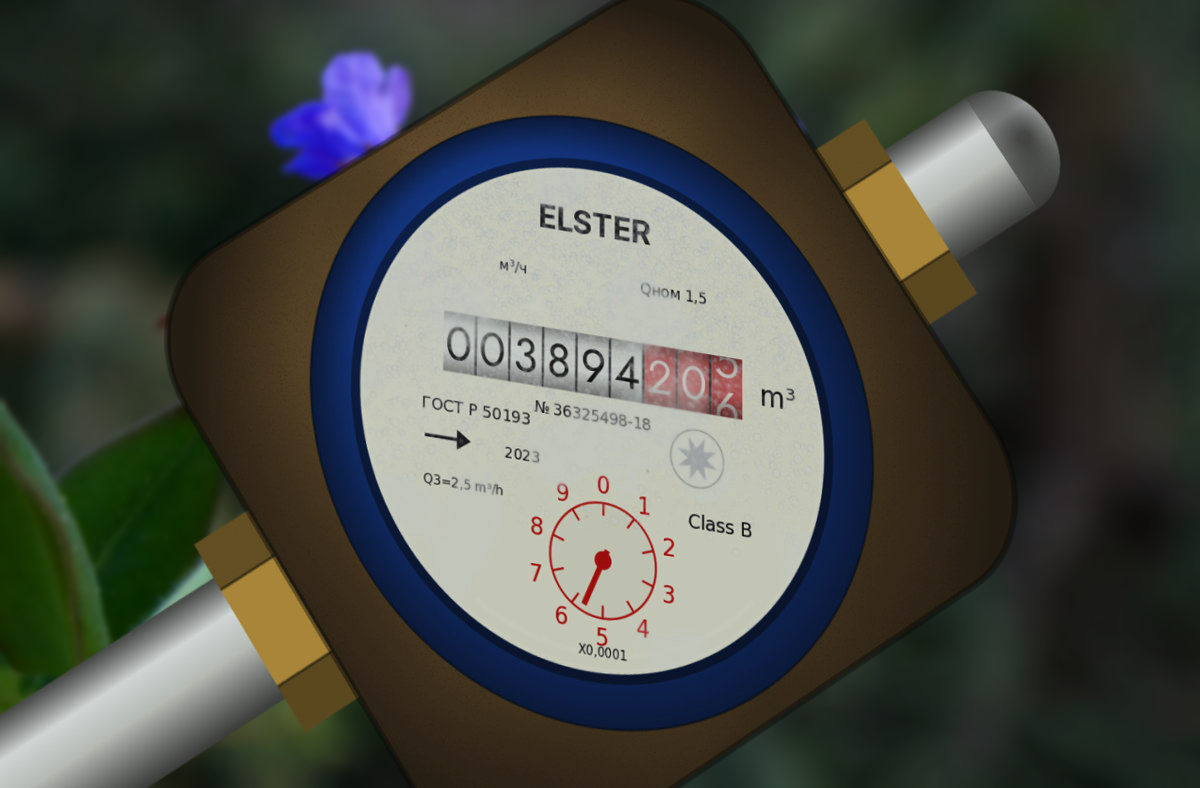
3894.2055,m³
